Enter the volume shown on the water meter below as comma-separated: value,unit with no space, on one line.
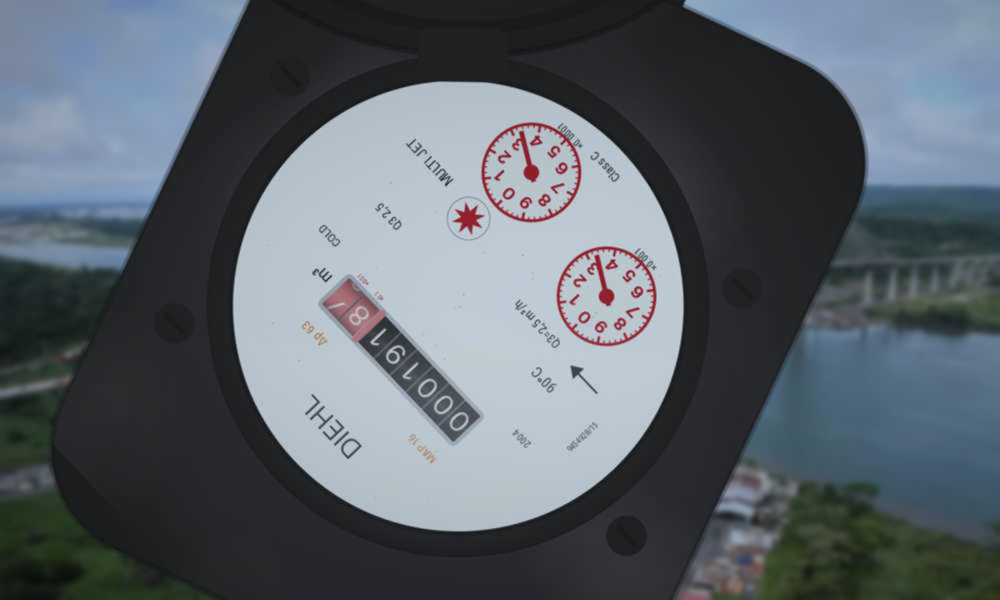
191.8733,m³
